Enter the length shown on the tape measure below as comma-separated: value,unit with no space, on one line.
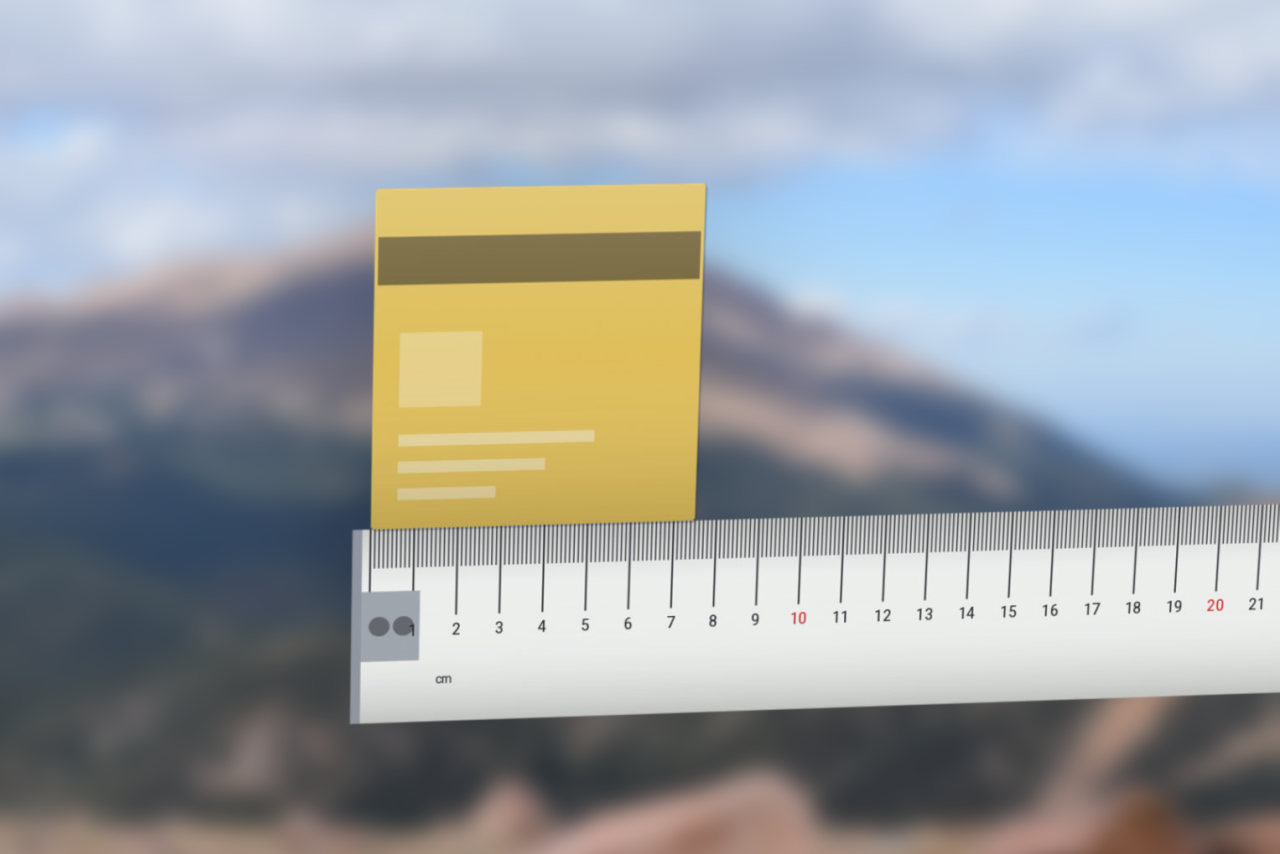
7.5,cm
